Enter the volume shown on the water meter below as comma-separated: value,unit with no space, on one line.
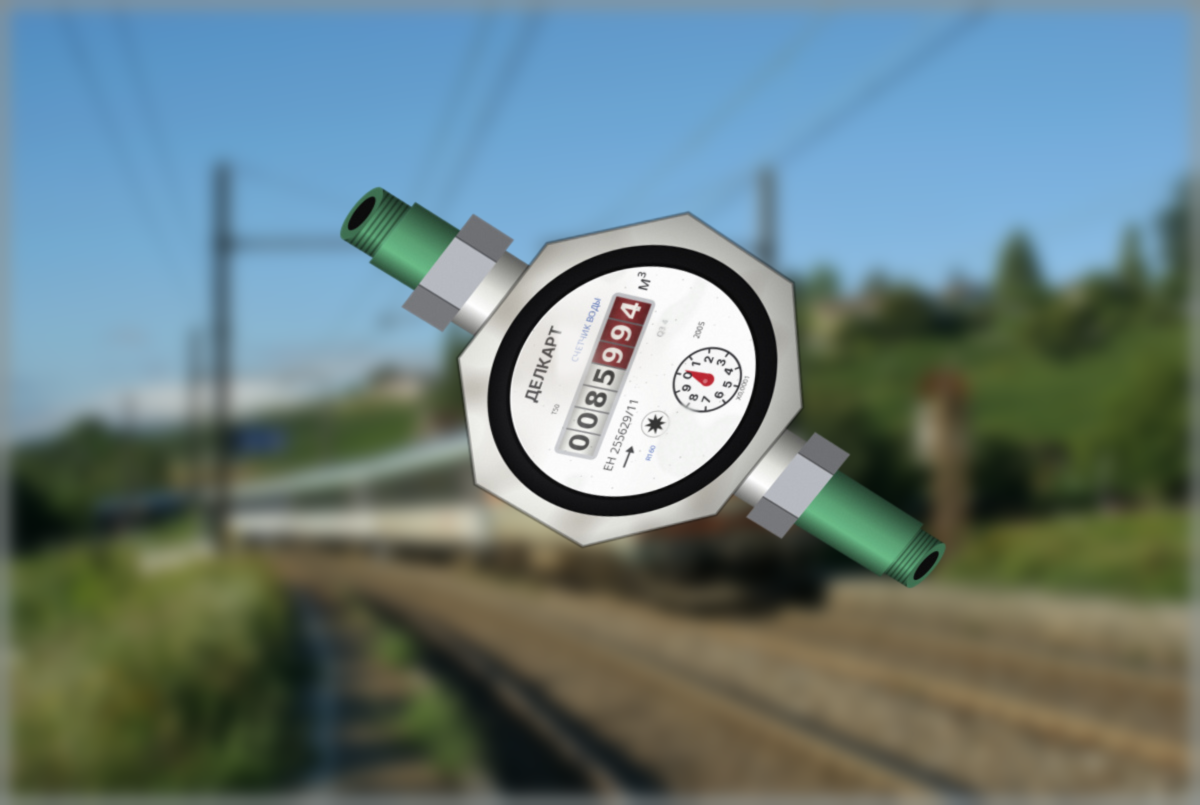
85.9940,m³
